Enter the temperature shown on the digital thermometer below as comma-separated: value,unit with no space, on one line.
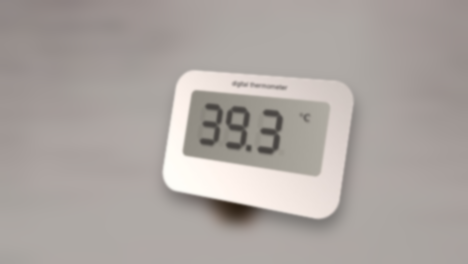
39.3,°C
